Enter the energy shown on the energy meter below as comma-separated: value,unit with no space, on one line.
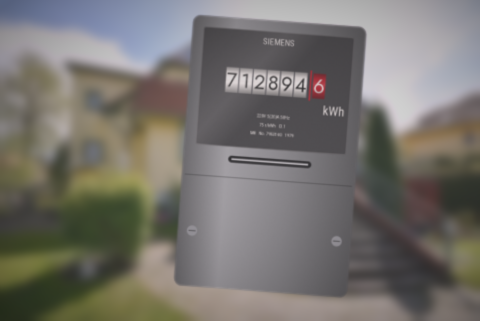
712894.6,kWh
